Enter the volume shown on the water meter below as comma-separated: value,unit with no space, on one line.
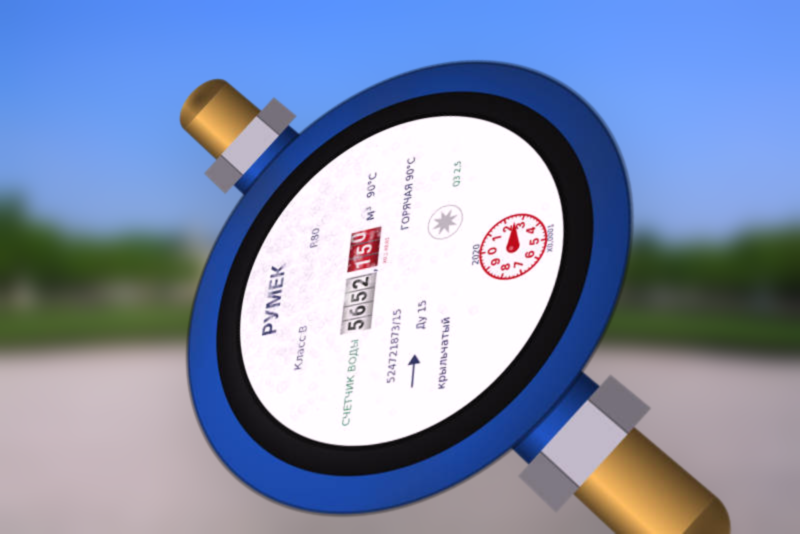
5652.1502,m³
